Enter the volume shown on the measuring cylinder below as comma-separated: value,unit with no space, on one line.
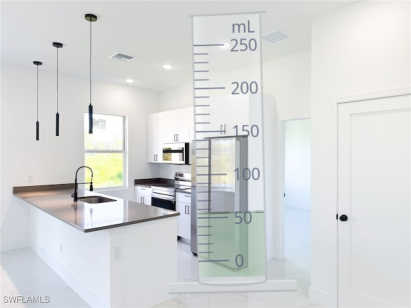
55,mL
